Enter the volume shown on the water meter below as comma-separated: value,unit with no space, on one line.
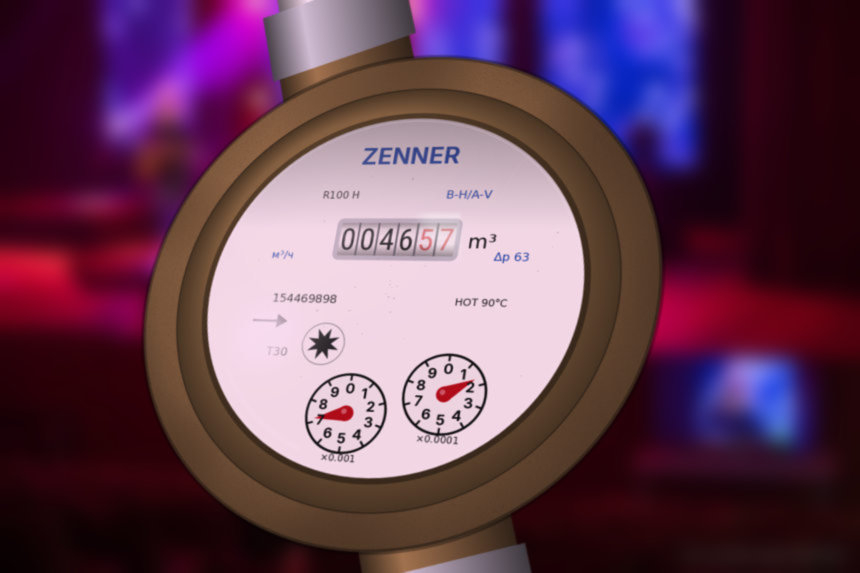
46.5771,m³
